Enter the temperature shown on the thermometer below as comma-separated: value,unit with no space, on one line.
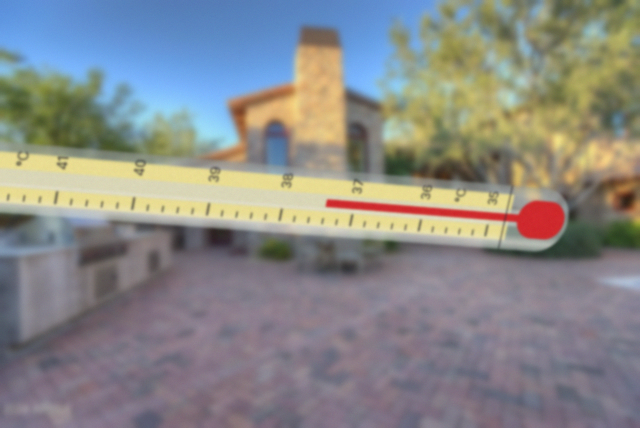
37.4,°C
